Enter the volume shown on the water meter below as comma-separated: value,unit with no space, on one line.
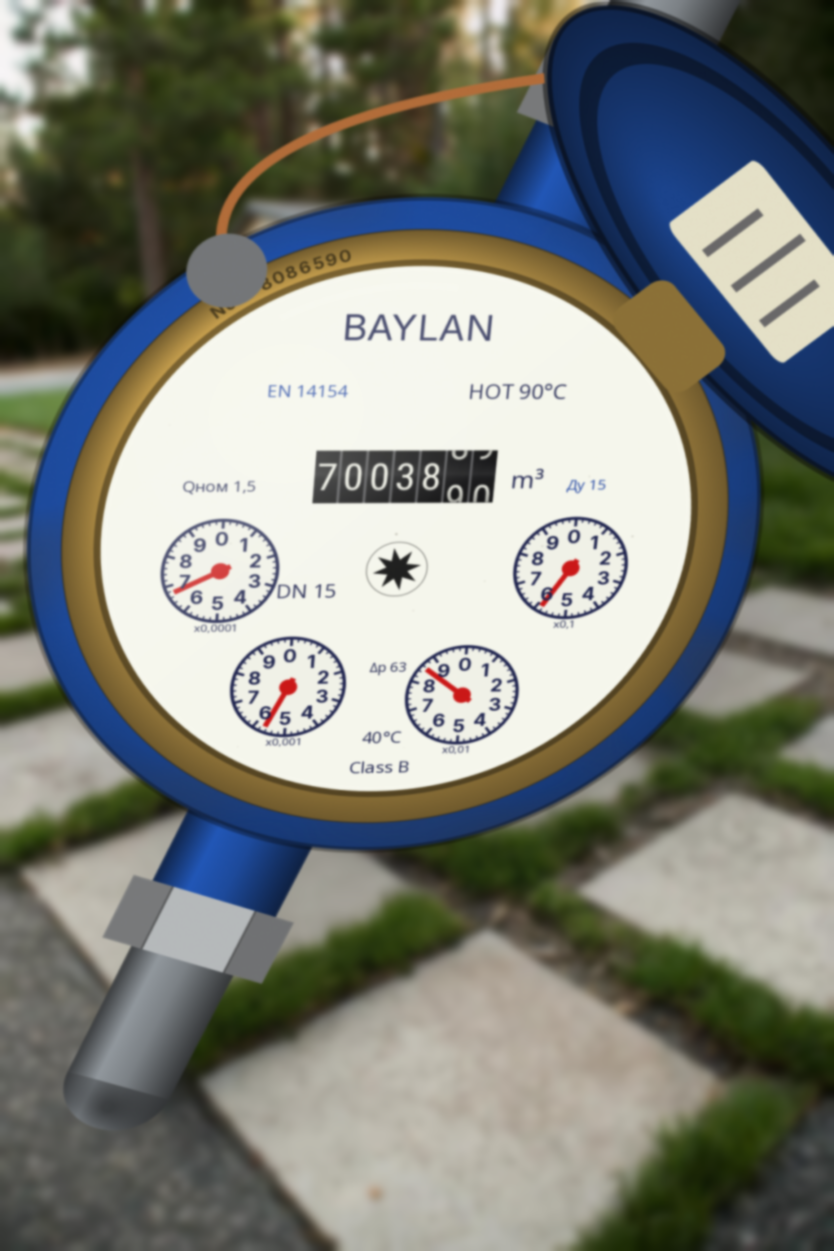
7003889.5856,m³
